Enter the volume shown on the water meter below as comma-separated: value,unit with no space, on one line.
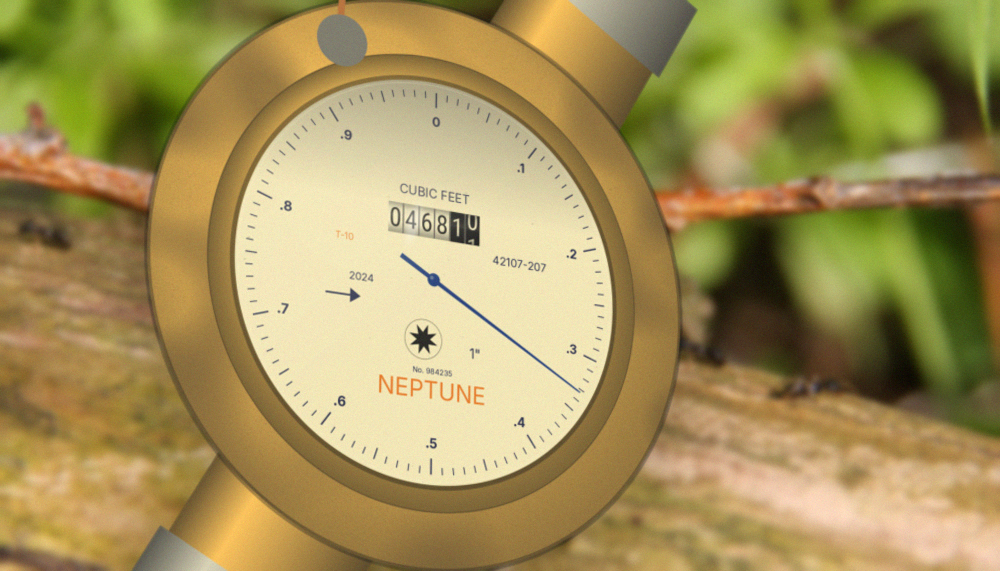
46810.33,ft³
